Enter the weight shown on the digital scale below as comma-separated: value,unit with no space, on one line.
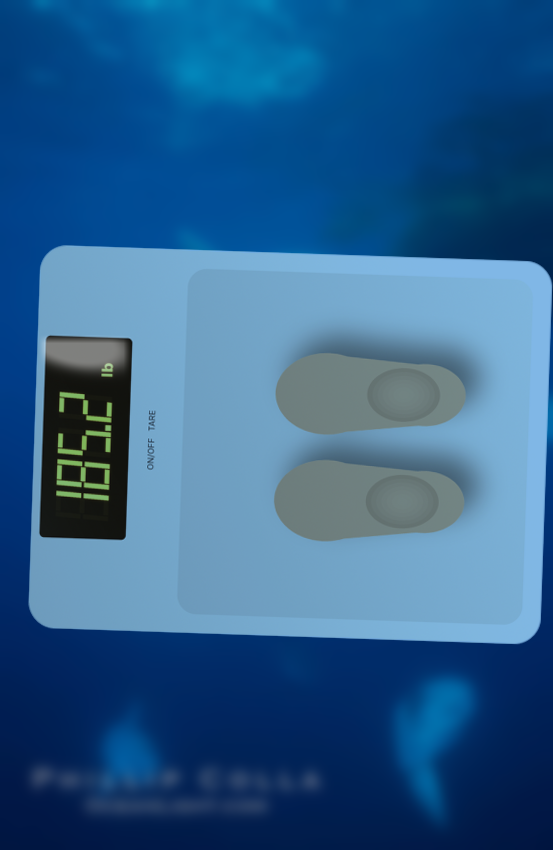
185.2,lb
